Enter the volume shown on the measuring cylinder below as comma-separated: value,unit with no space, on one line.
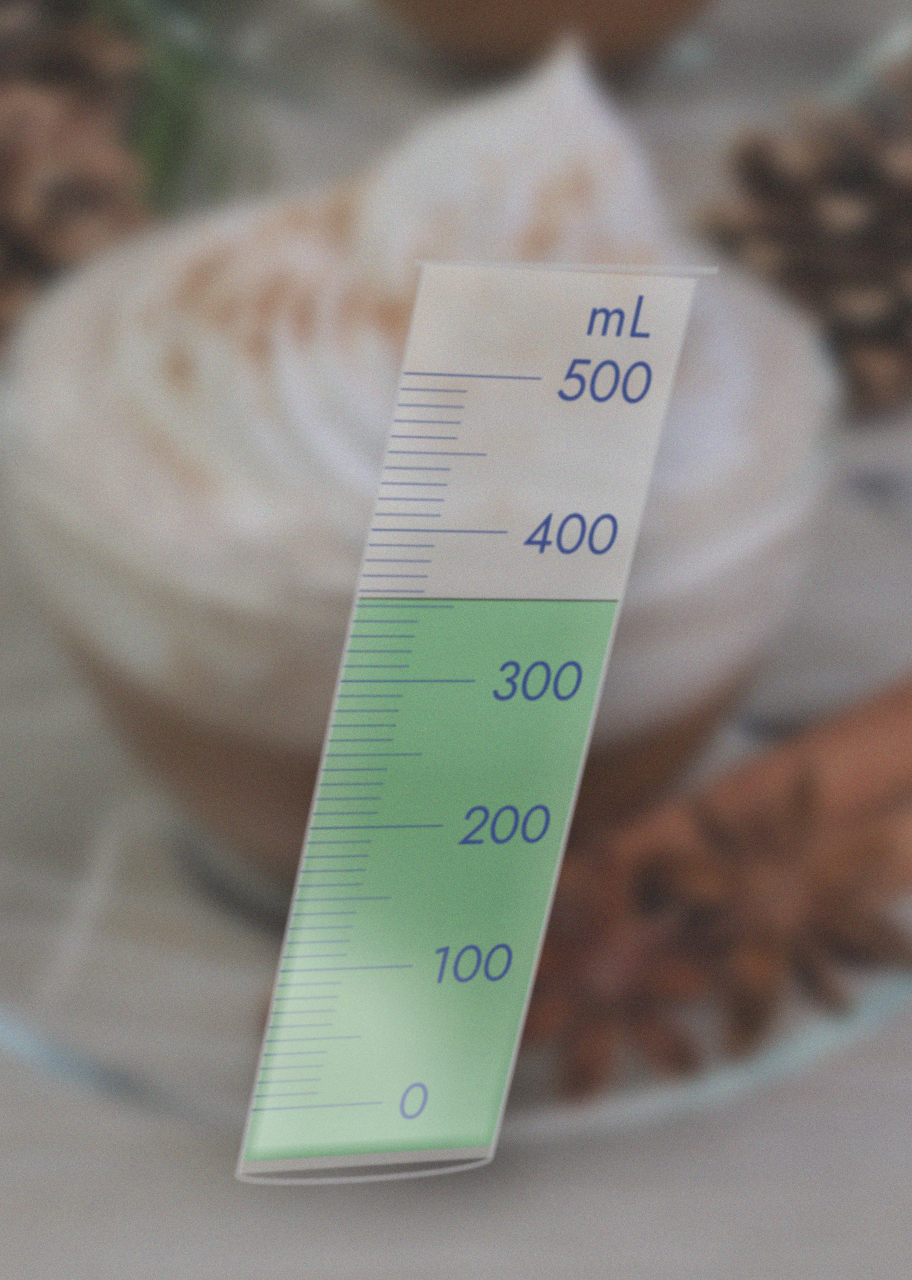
355,mL
